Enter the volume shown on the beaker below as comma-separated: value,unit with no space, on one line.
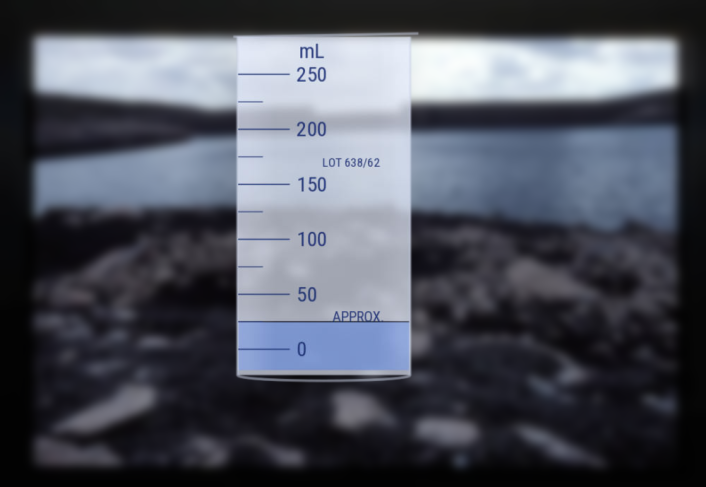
25,mL
